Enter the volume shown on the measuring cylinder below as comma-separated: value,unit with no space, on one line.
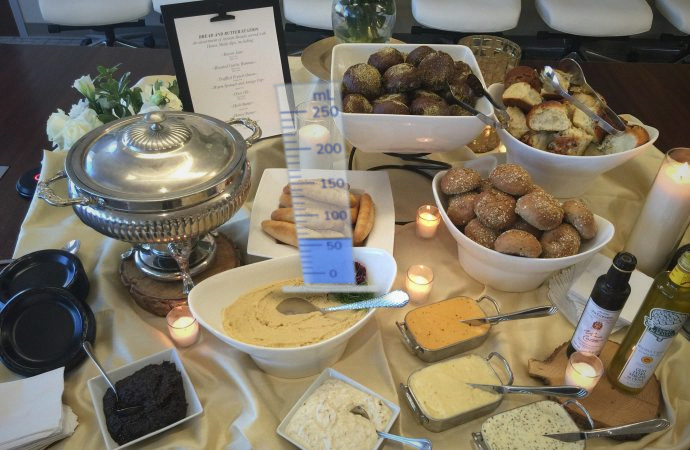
60,mL
